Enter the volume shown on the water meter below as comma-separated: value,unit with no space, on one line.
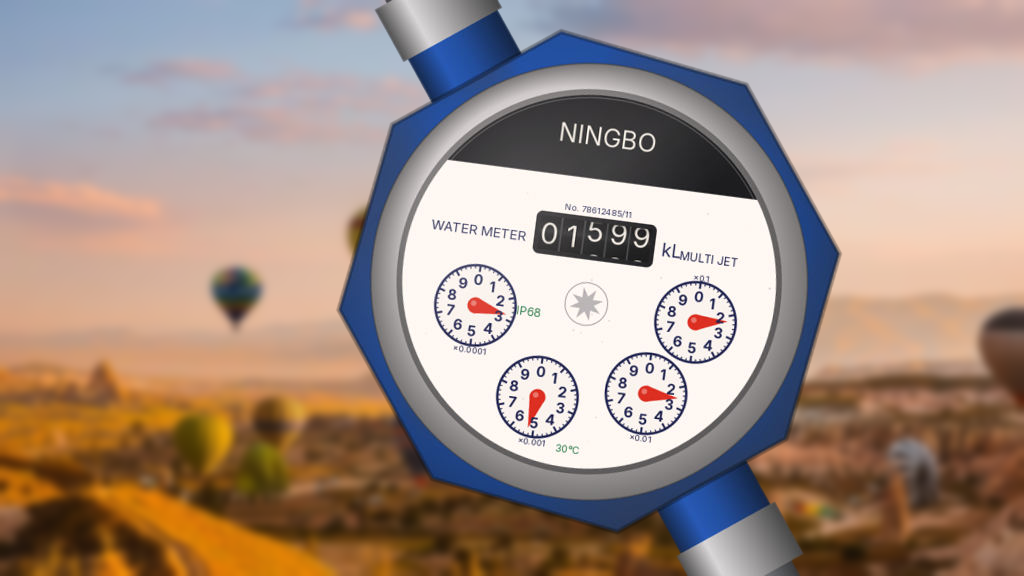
1599.2252,kL
